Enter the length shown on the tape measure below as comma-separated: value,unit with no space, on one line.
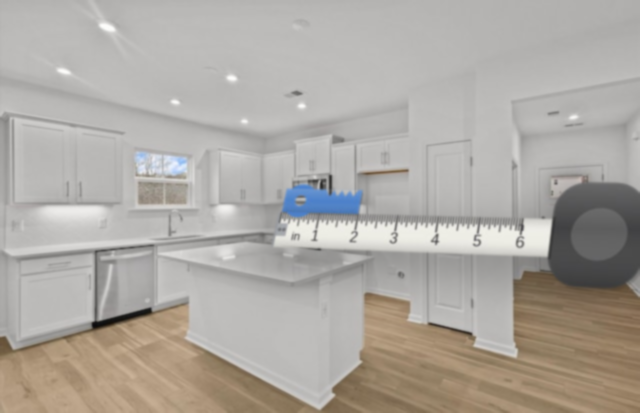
2,in
